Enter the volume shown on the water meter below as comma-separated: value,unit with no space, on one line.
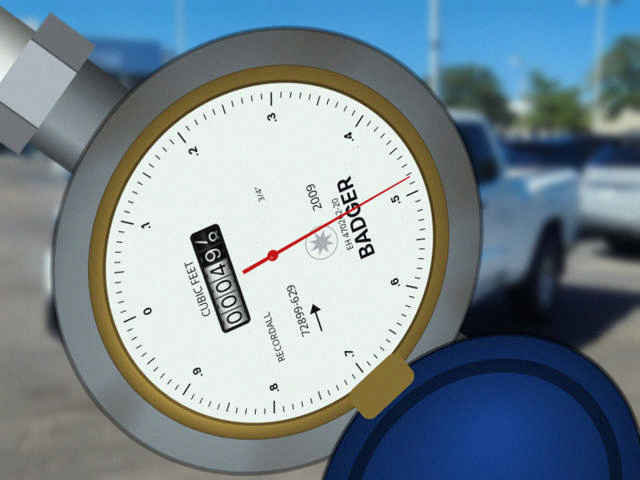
497.48,ft³
